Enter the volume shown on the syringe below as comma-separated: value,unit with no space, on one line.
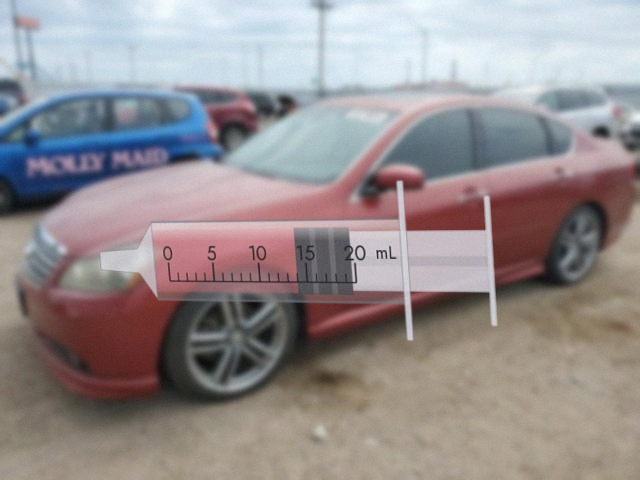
14,mL
